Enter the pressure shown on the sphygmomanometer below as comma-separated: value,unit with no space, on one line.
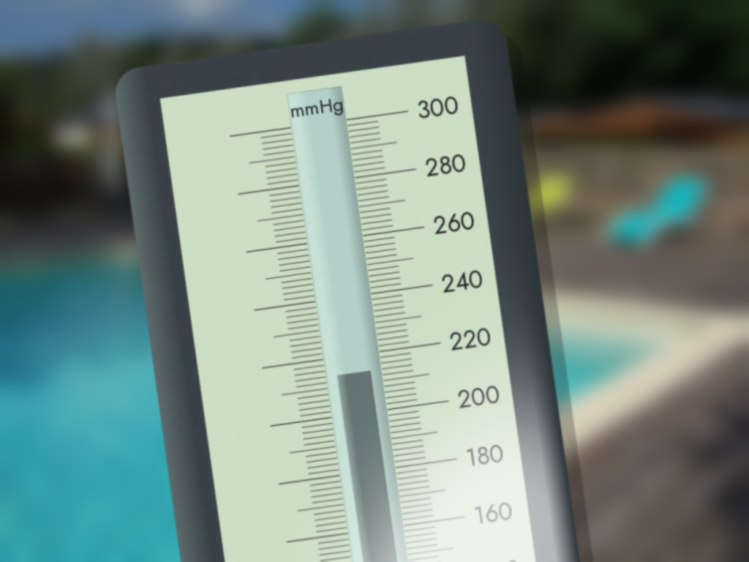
214,mmHg
